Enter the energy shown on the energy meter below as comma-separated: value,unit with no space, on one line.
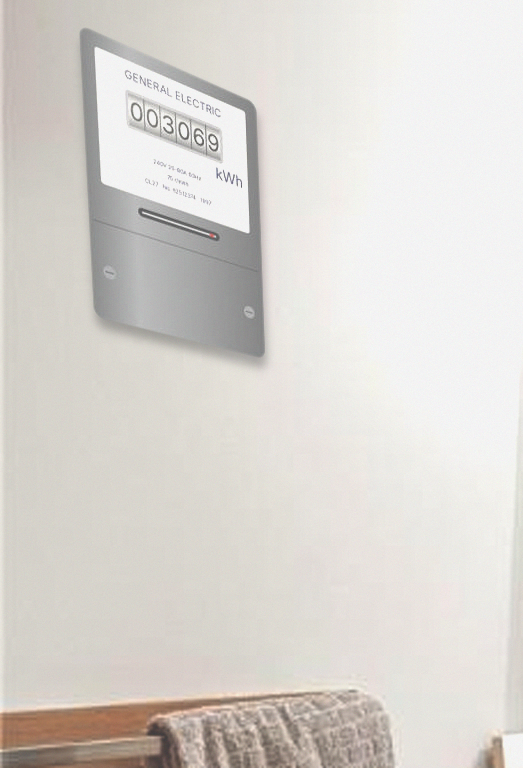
3069,kWh
